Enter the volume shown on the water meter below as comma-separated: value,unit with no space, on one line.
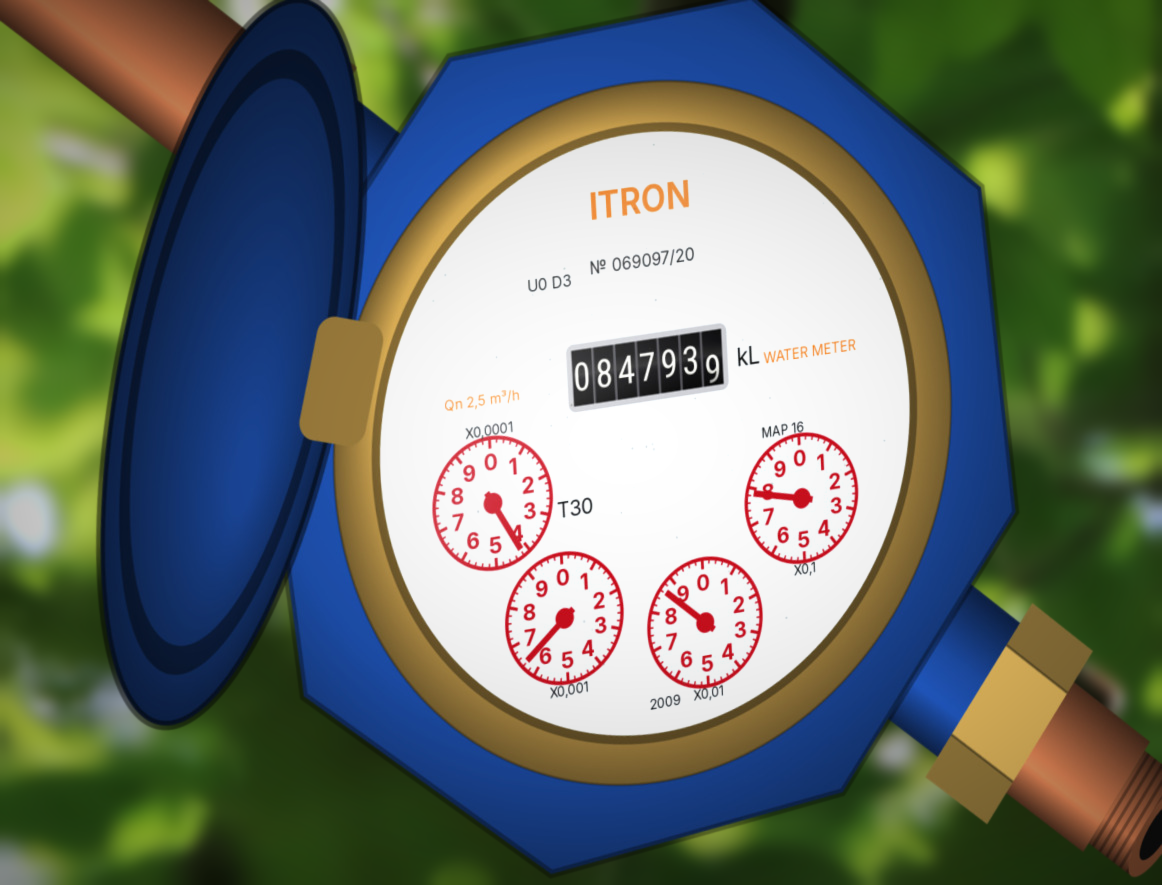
847938.7864,kL
